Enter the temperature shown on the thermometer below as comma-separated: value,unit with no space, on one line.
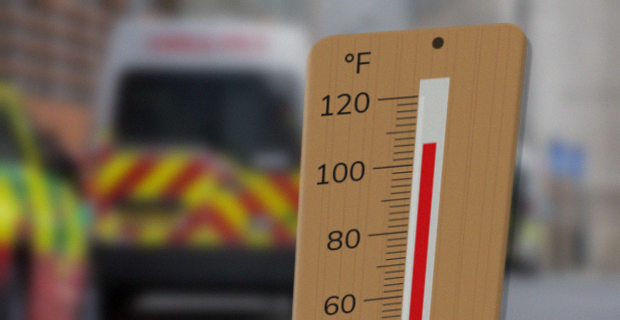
106,°F
